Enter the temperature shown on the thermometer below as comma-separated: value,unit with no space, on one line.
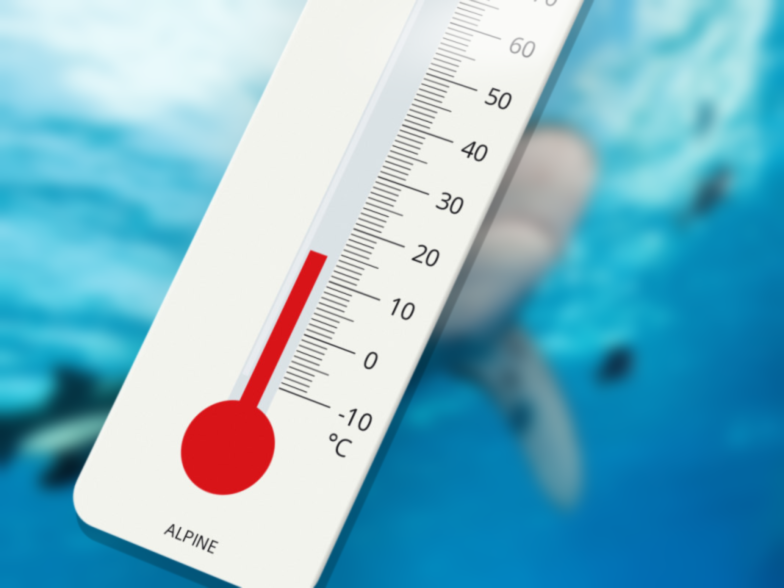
14,°C
